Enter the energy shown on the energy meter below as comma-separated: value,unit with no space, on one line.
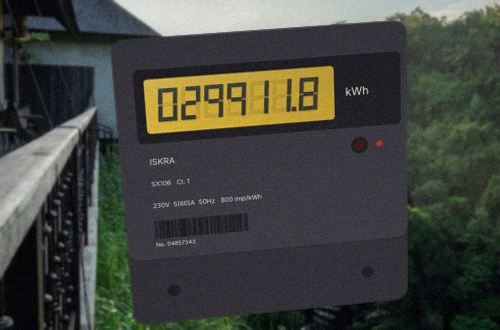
29911.8,kWh
